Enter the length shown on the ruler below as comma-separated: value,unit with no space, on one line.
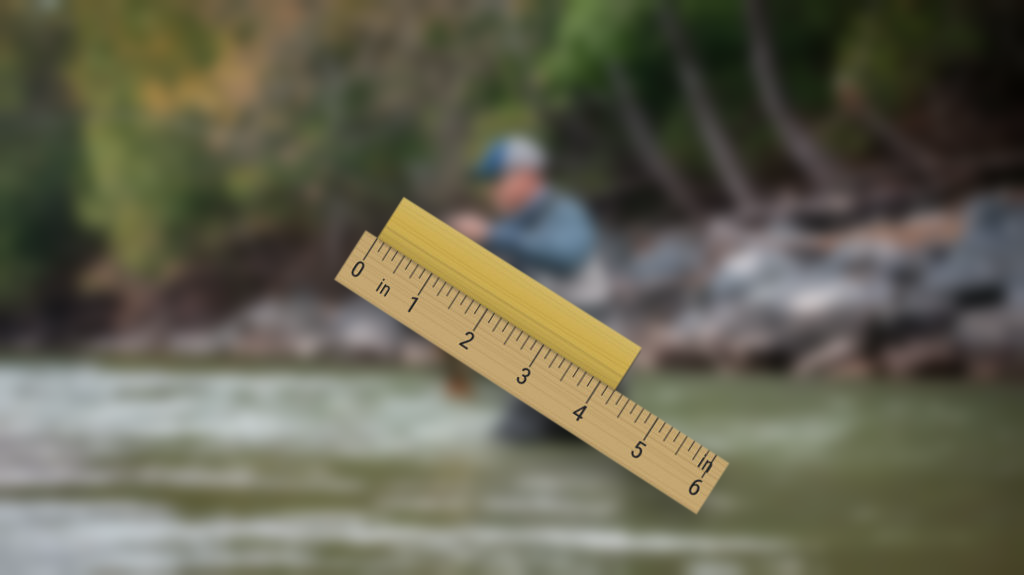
4.25,in
